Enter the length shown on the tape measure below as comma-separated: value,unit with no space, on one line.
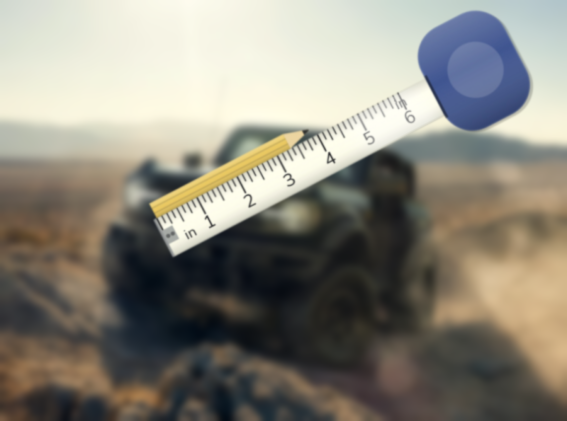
3.875,in
